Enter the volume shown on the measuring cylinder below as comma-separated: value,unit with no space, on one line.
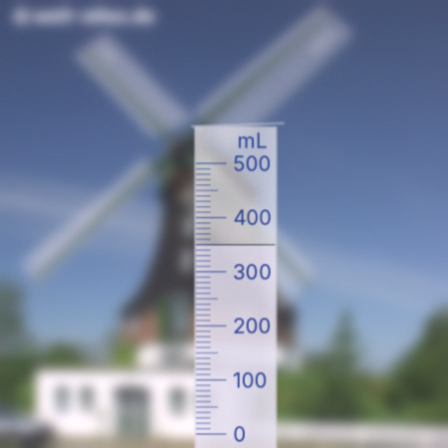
350,mL
